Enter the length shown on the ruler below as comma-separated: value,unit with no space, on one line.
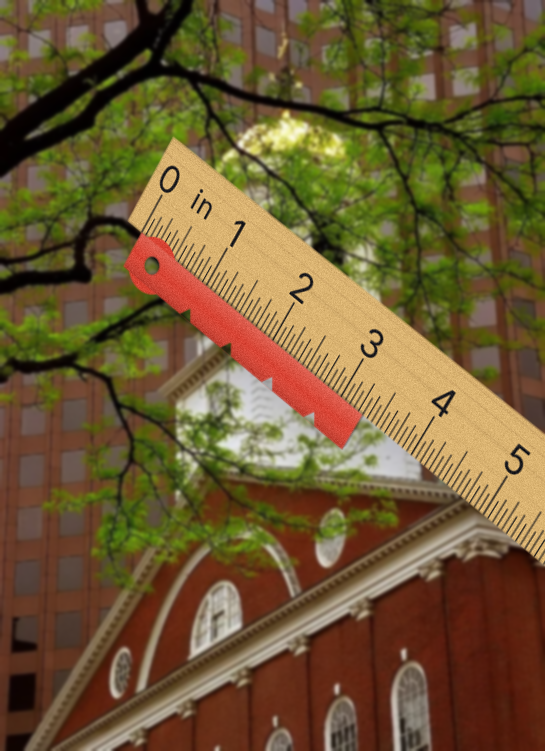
3.3125,in
